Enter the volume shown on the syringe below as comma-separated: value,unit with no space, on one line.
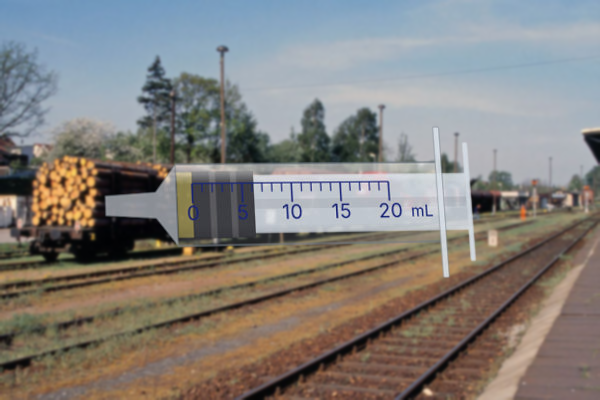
0,mL
